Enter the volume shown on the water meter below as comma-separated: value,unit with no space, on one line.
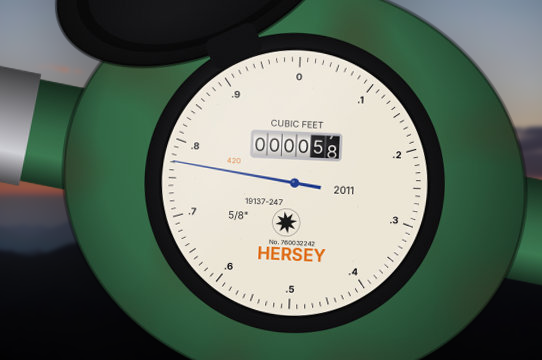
57.77,ft³
